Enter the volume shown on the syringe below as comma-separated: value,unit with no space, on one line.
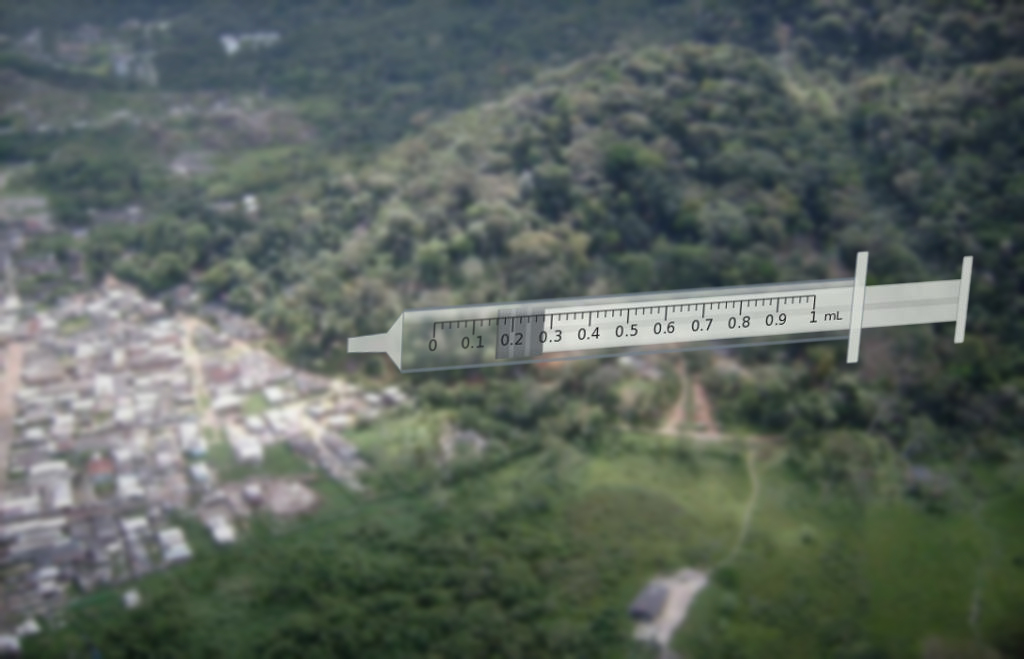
0.16,mL
